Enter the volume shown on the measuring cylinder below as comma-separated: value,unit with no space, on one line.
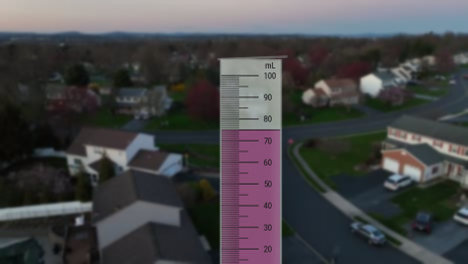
75,mL
